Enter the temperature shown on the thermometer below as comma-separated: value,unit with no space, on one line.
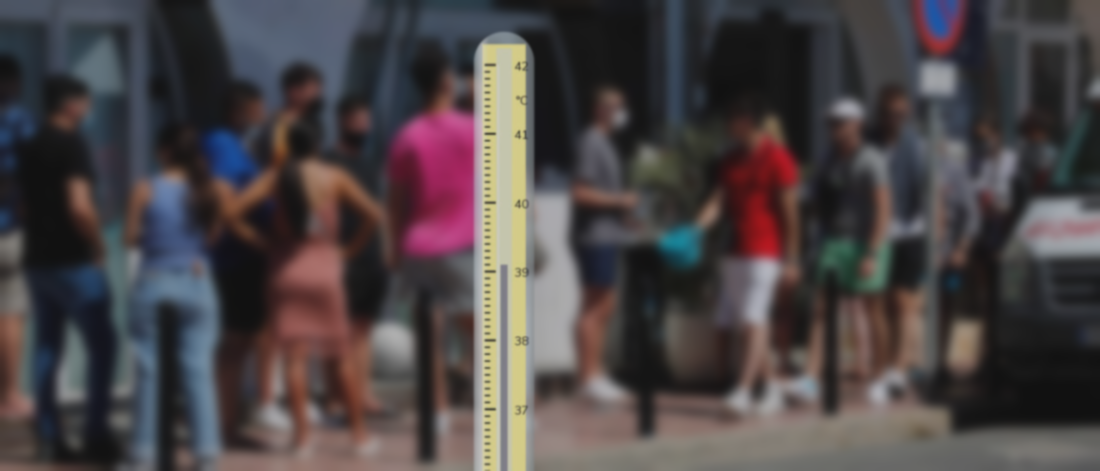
39.1,°C
